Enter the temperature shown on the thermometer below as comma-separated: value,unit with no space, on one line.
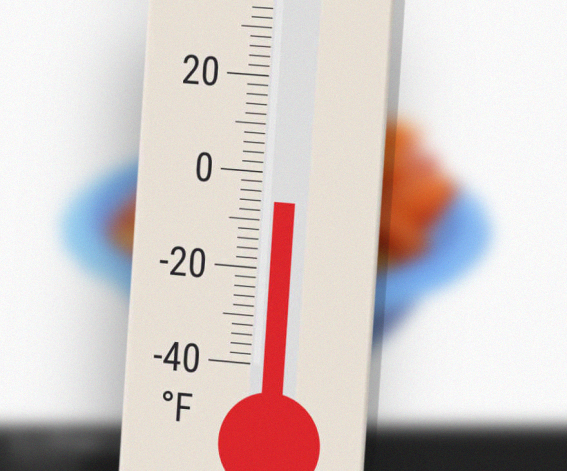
-6,°F
